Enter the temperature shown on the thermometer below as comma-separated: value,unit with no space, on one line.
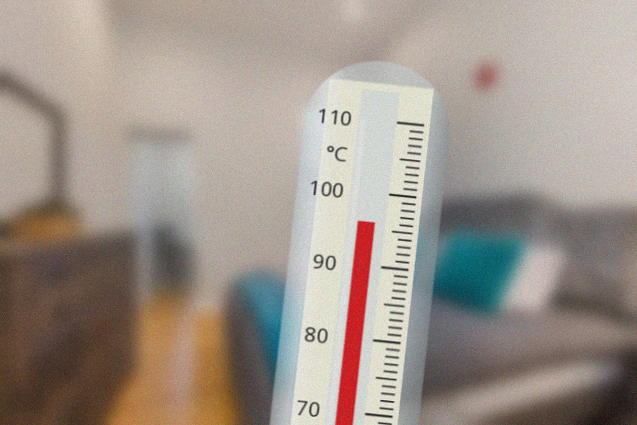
96,°C
